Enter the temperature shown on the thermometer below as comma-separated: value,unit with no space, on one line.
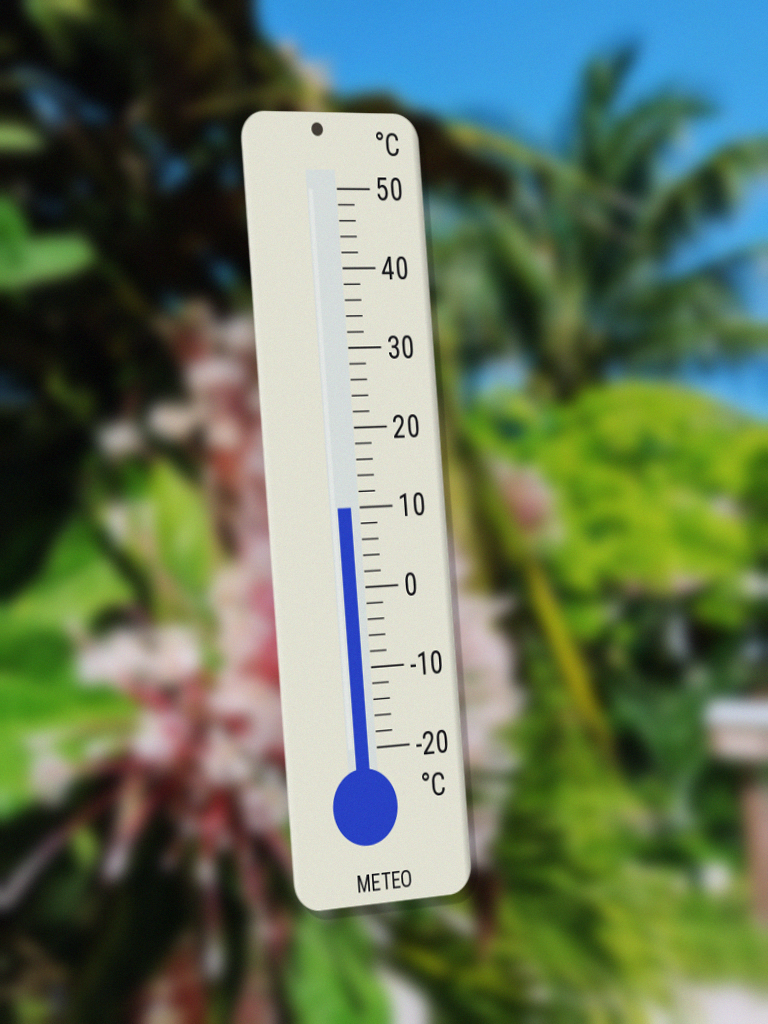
10,°C
